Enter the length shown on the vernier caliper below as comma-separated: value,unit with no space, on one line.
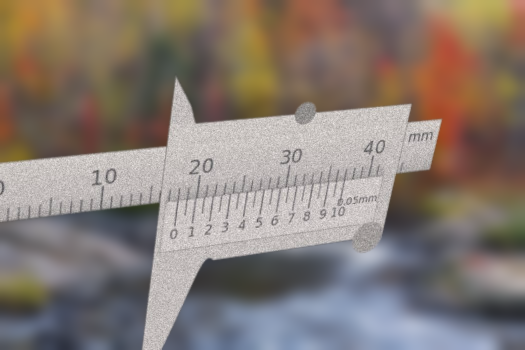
18.0,mm
